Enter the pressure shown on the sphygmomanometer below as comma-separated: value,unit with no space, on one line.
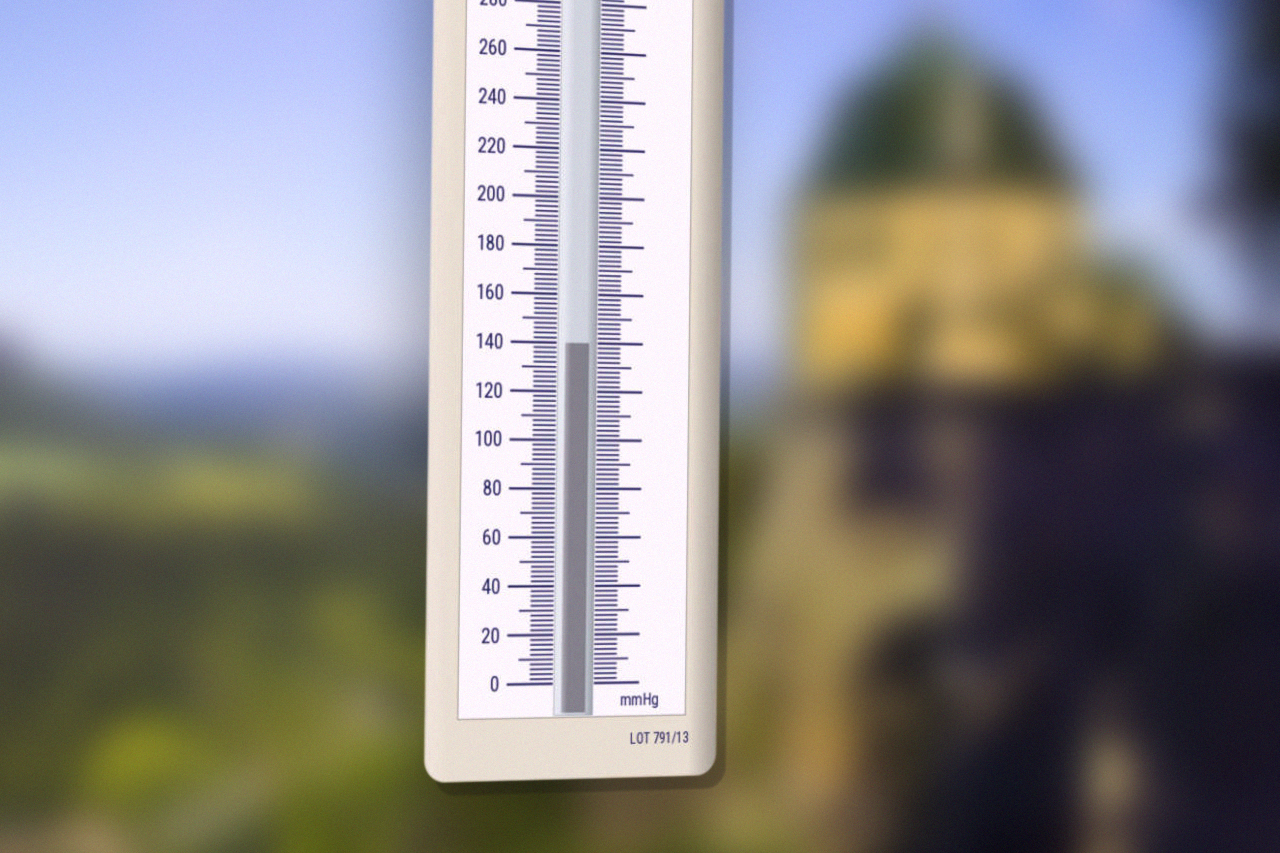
140,mmHg
